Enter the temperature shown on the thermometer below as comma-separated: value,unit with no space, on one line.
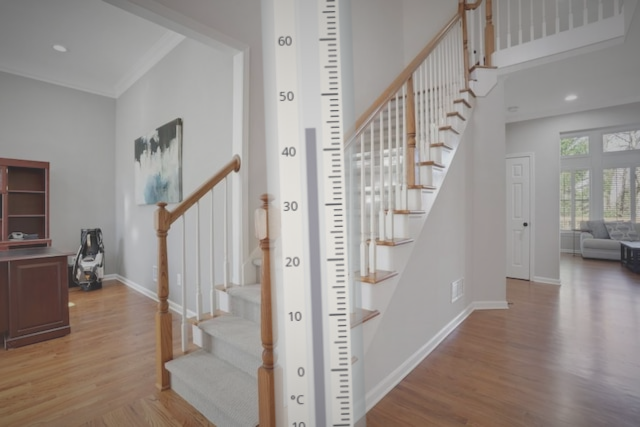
44,°C
